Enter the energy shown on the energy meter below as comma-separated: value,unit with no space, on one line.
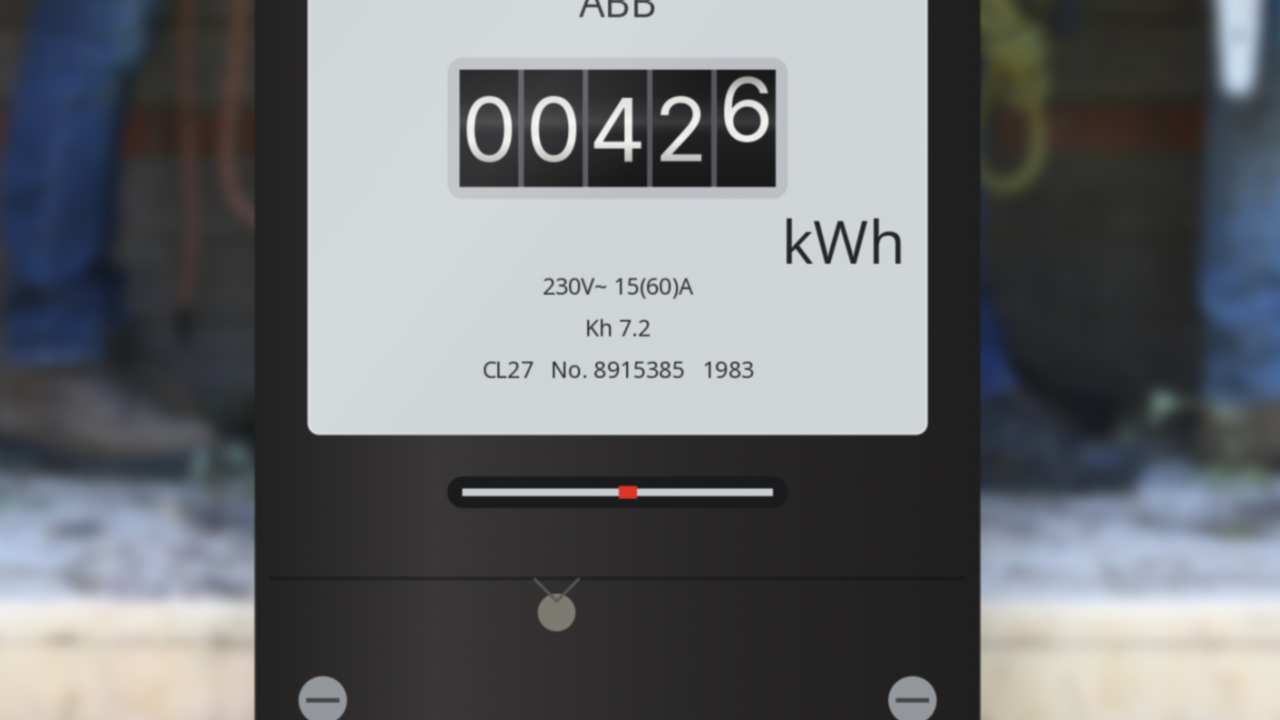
426,kWh
